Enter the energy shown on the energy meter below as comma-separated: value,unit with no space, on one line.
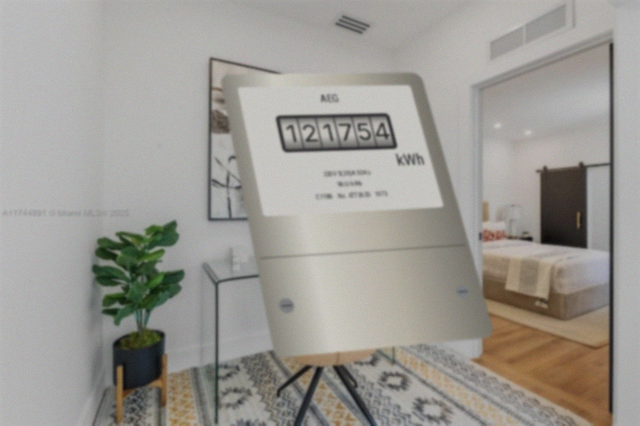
121754,kWh
